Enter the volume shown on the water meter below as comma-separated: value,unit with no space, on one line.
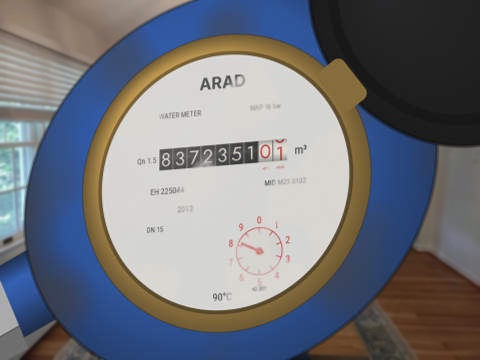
8372351.008,m³
